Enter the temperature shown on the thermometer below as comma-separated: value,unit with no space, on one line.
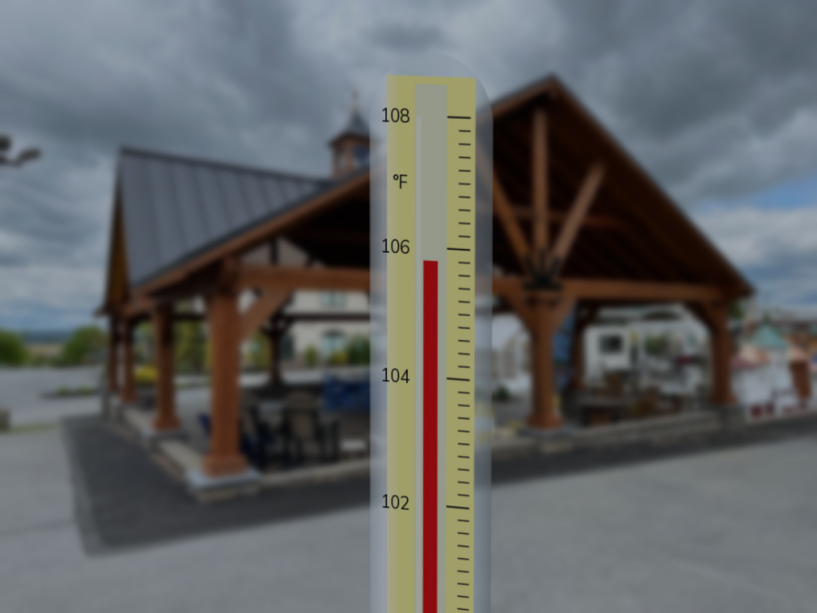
105.8,°F
